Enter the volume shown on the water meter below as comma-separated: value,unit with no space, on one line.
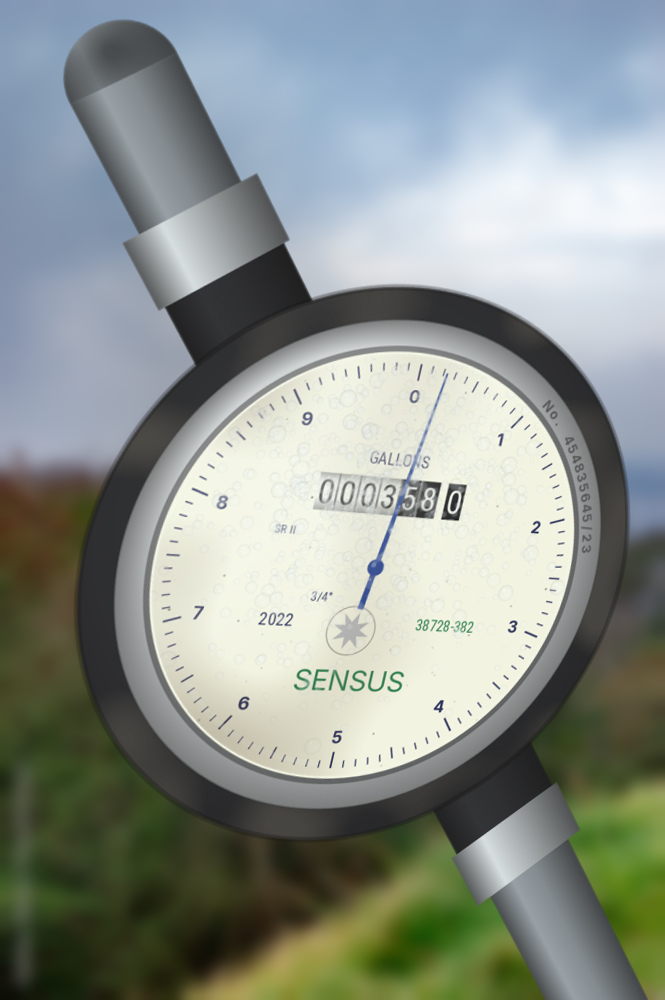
3580.2,gal
